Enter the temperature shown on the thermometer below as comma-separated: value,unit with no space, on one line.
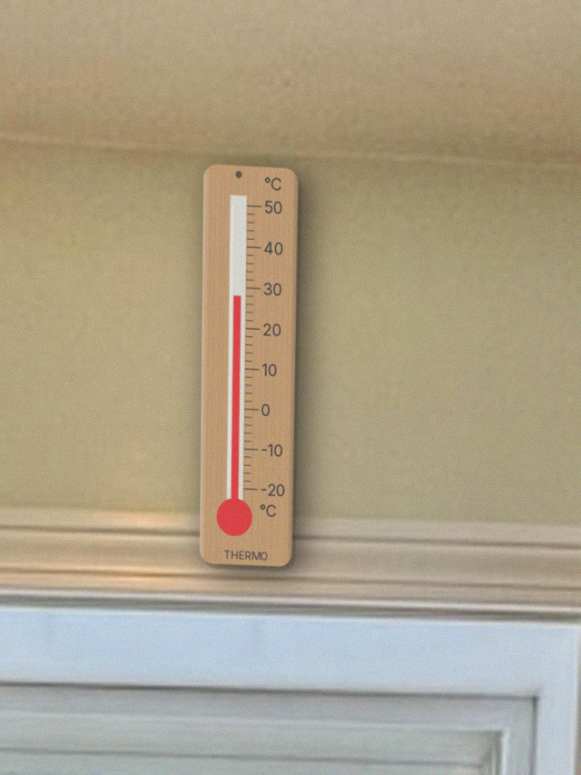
28,°C
